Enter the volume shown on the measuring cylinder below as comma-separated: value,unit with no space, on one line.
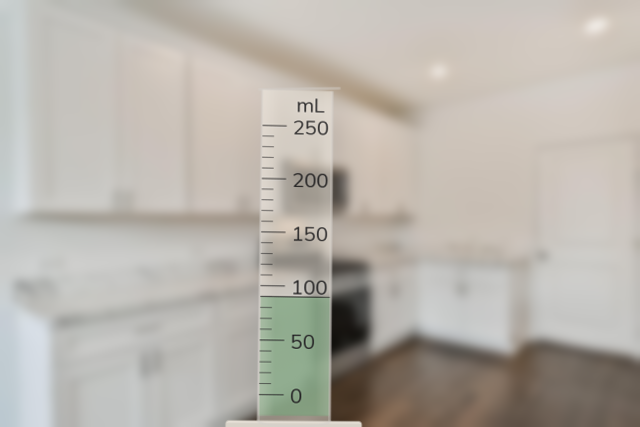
90,mL
